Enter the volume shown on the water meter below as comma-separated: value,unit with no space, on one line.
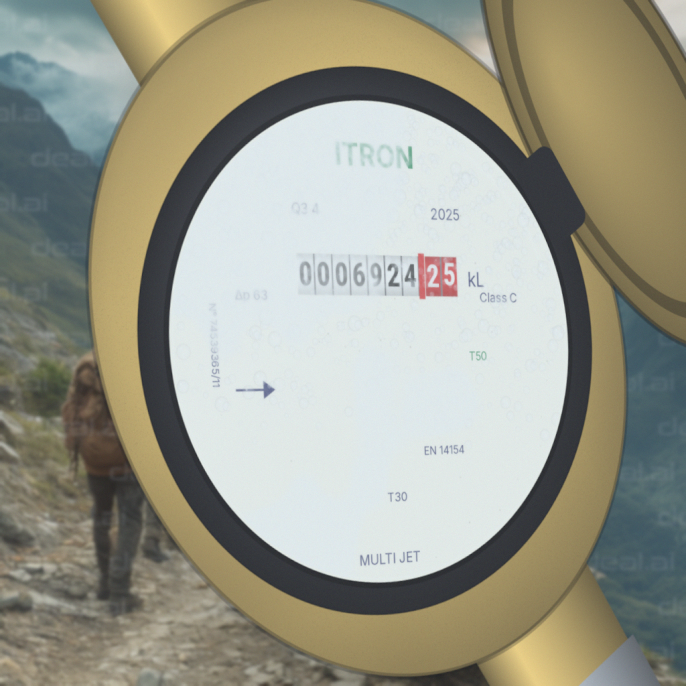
6924.25,kL
